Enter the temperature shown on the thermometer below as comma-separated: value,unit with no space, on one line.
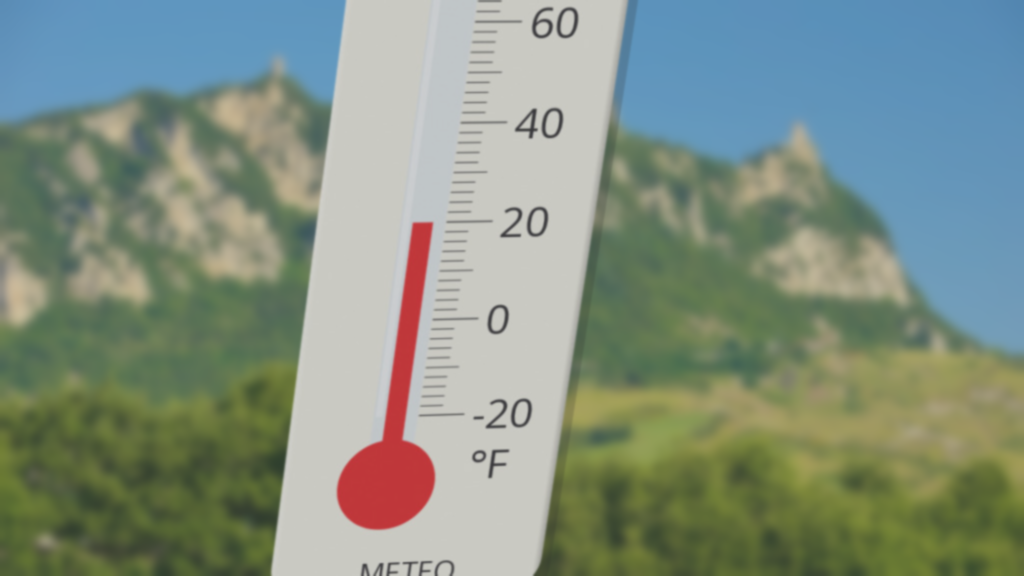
20,°F
